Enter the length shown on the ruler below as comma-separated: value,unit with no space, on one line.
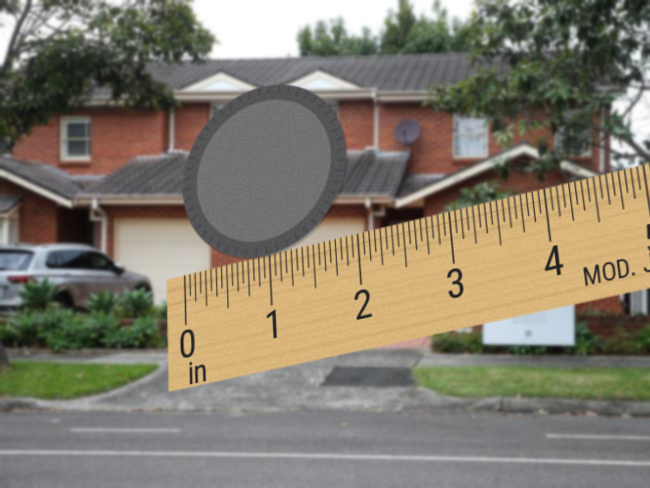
1.9375,in
